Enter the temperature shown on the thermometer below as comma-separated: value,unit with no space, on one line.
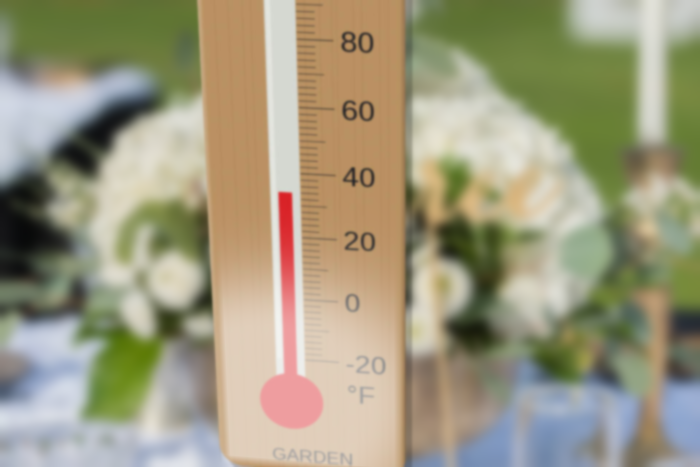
34,°F
